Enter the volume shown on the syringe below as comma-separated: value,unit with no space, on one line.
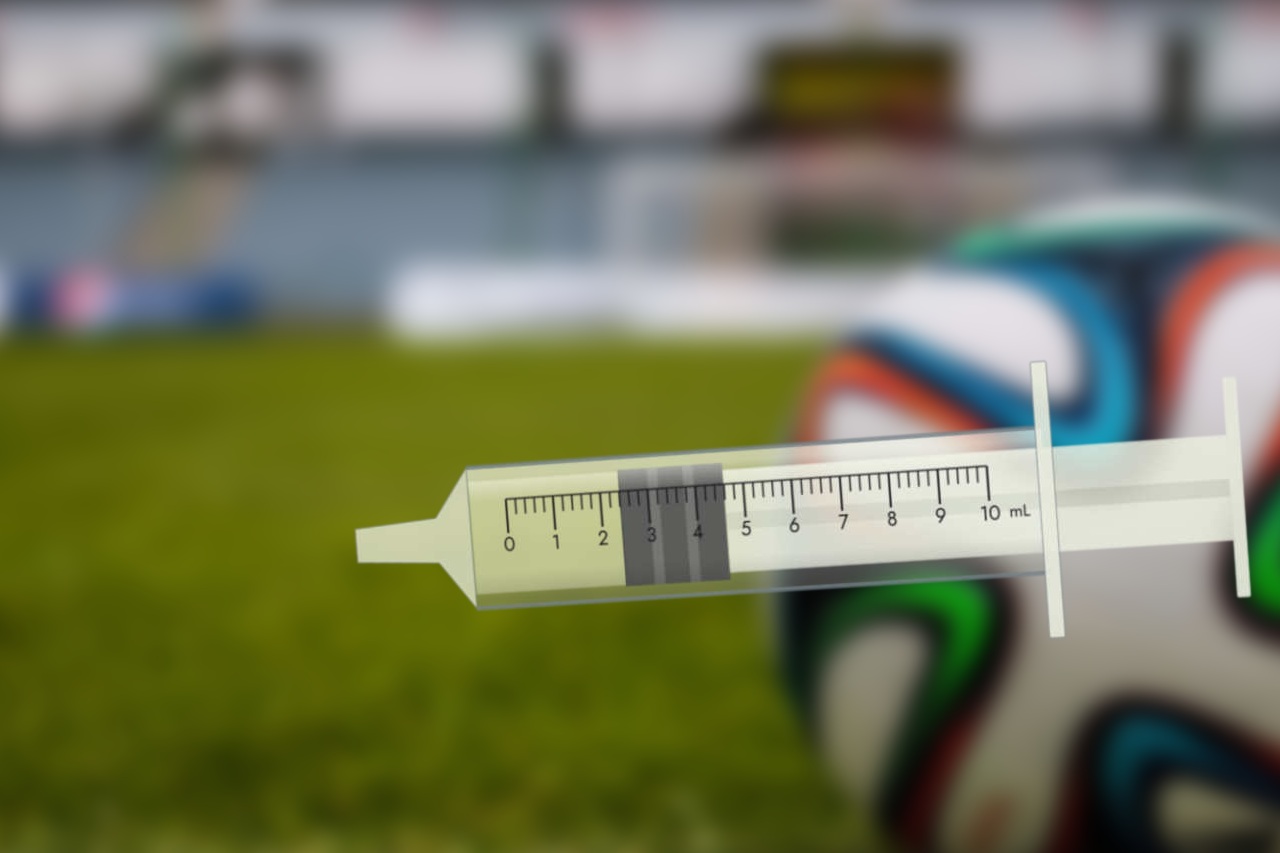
2.4,mL
